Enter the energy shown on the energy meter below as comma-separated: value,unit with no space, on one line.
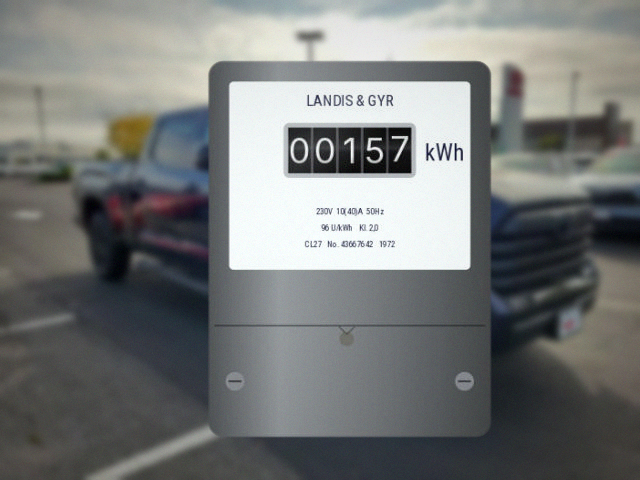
157,kWh
